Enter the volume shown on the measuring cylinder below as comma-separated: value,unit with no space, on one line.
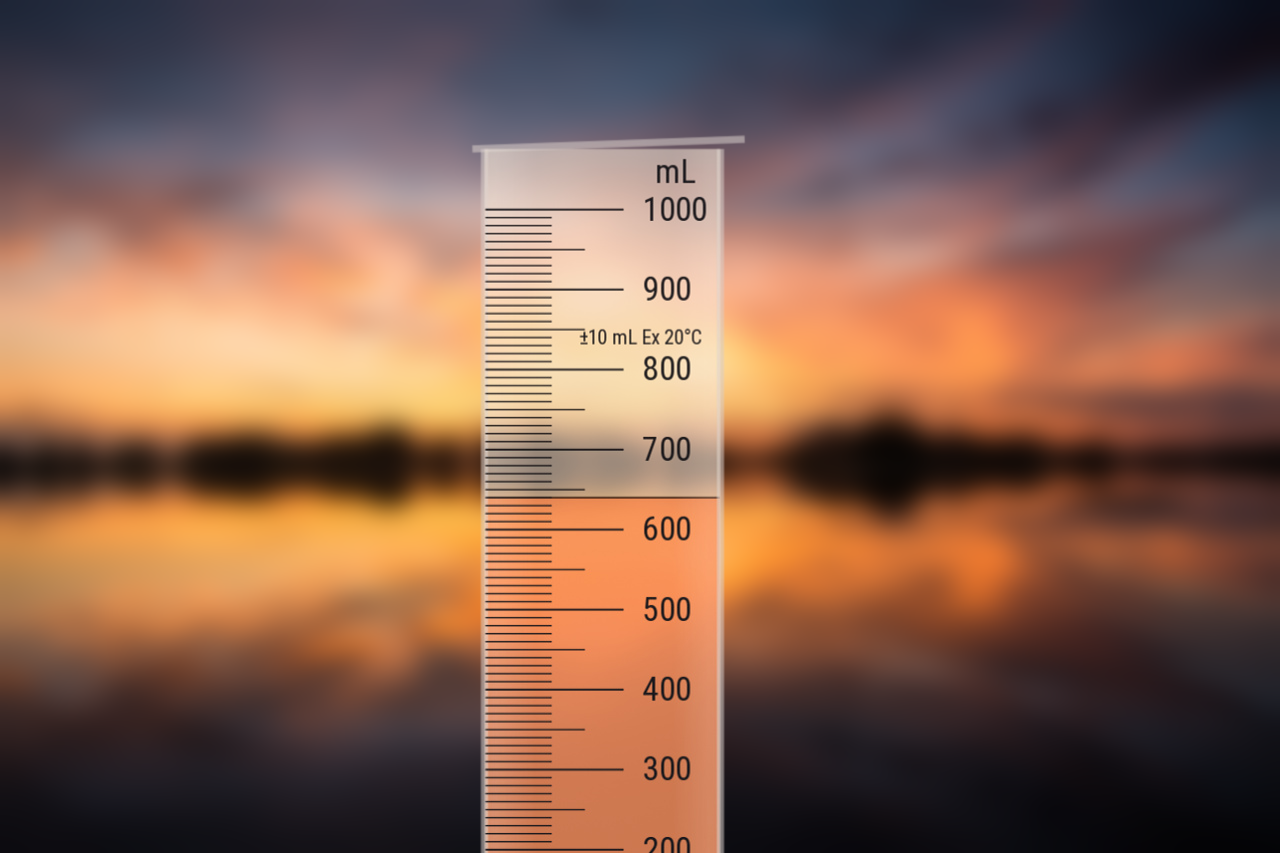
640,mL
